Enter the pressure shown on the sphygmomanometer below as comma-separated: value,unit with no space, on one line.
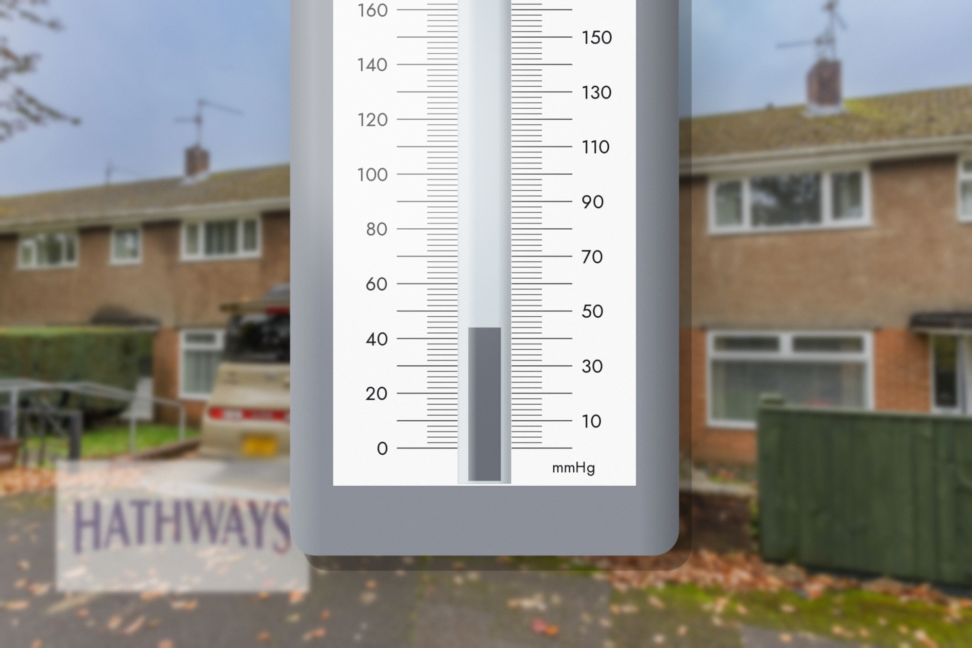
44,mmHg
